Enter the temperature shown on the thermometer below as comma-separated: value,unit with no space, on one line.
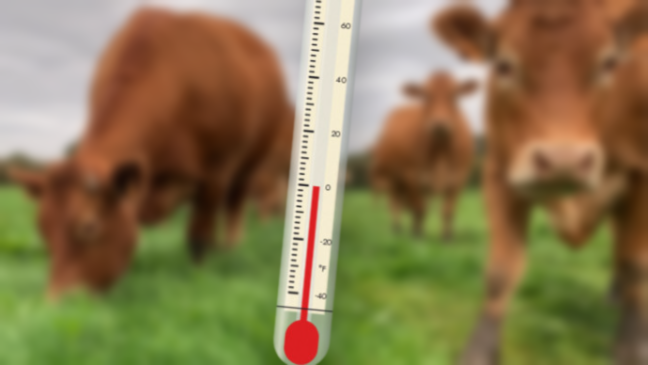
0,°F
